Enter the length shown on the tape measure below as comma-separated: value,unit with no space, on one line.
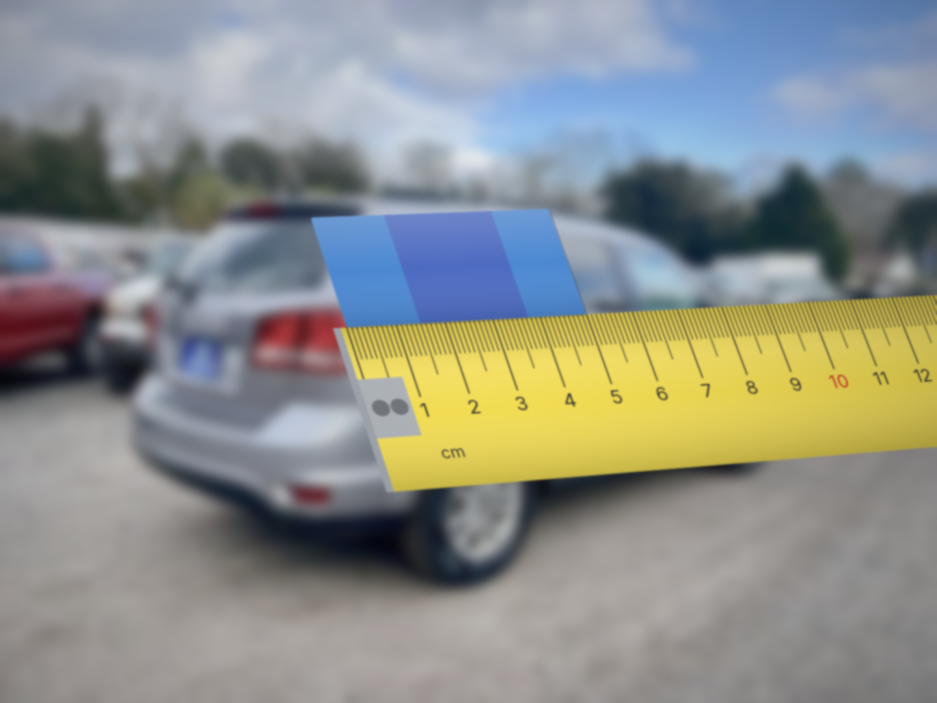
5,cm
